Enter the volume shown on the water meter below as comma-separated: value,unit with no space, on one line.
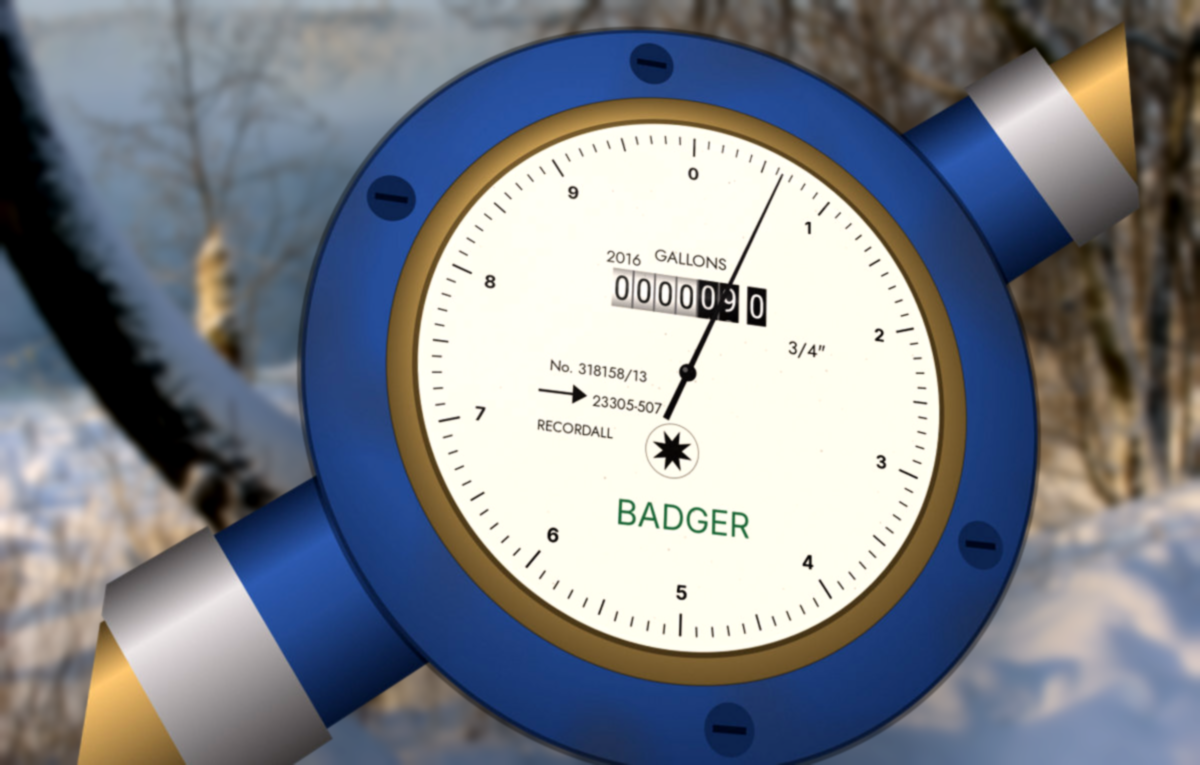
90.6,gal
